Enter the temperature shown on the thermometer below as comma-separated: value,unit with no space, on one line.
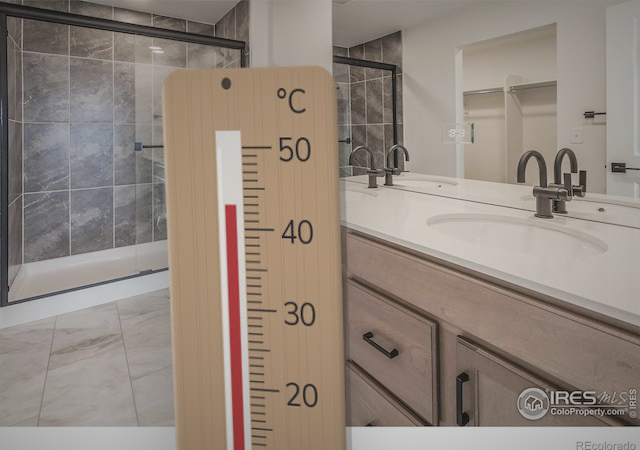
43,°C
